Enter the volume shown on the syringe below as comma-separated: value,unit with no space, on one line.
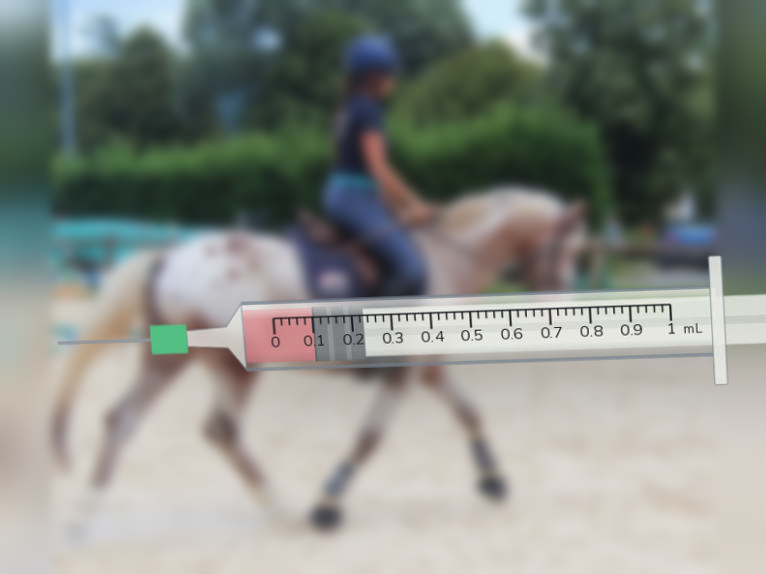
0.1,mL
